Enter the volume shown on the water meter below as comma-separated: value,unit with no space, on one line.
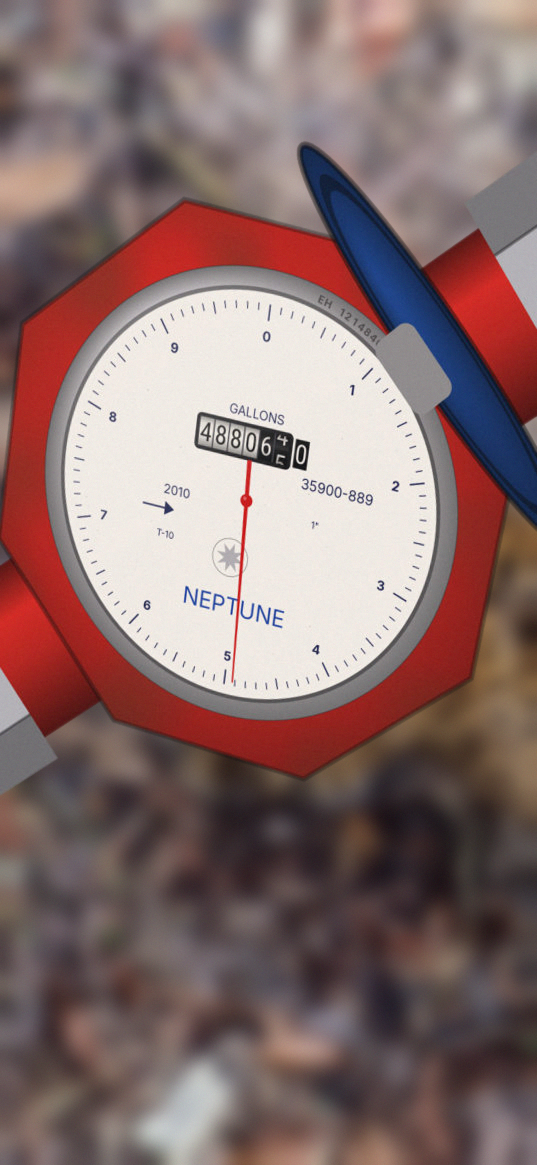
4880644.9,gal
